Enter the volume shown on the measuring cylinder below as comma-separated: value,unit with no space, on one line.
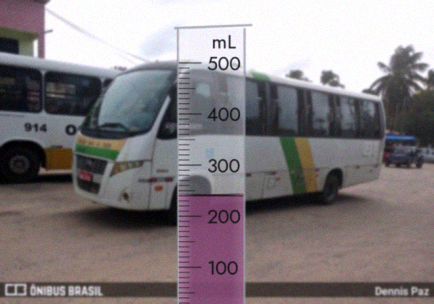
240,mL
